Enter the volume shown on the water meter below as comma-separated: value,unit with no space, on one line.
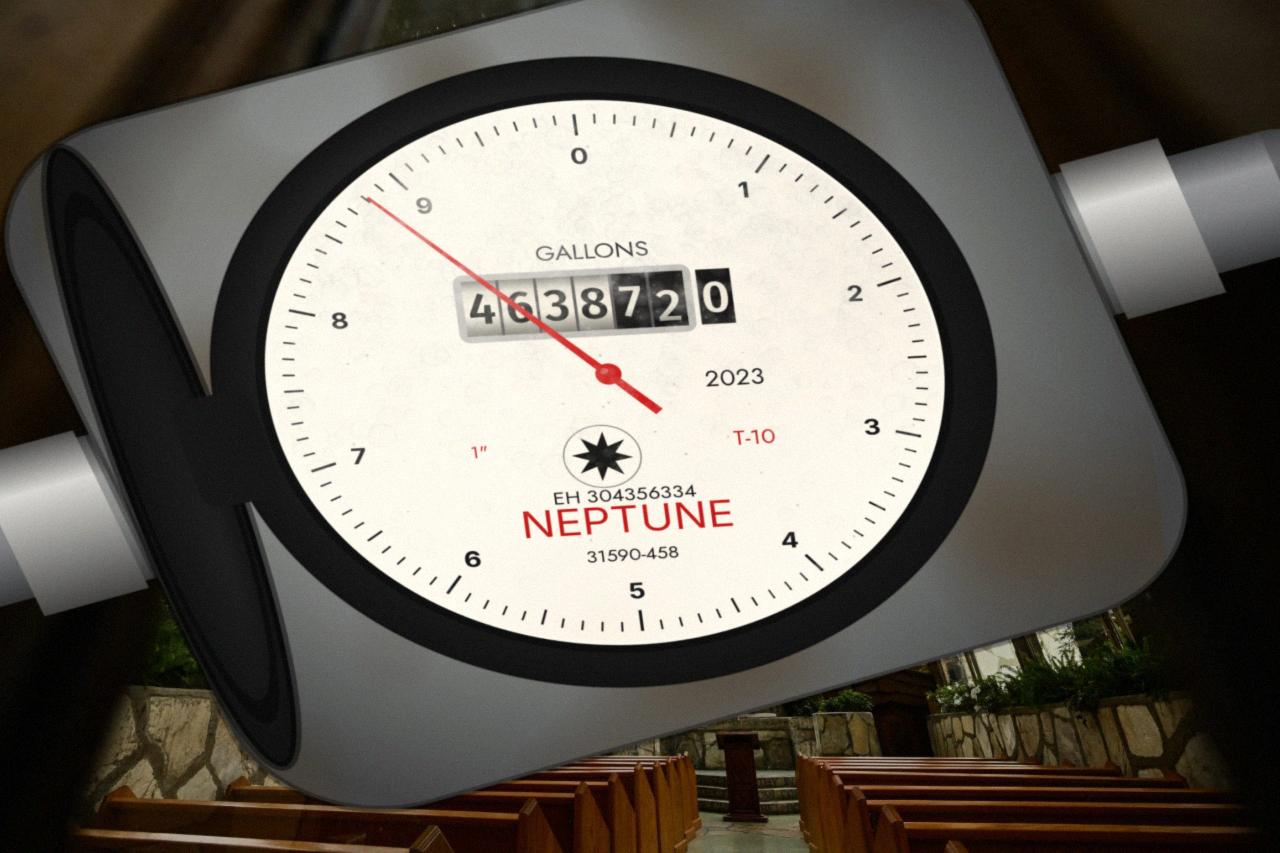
4638718.8,gal
